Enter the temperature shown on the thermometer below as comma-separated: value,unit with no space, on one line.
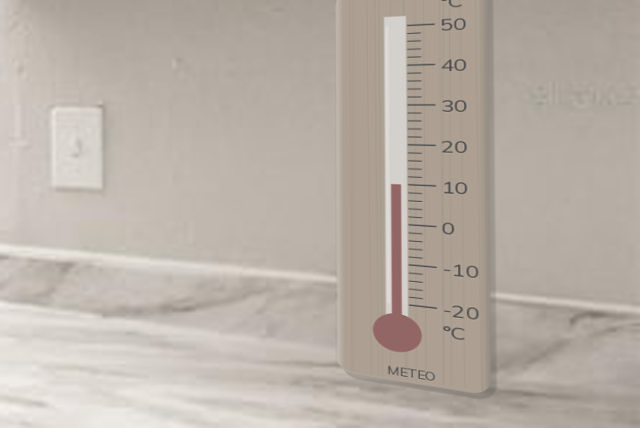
10,°C
